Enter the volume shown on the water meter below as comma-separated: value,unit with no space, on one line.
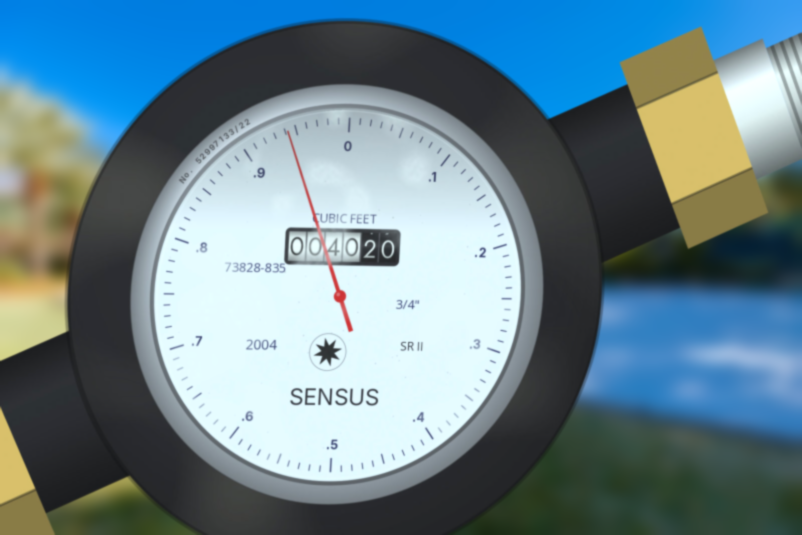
4019.94,ft³
